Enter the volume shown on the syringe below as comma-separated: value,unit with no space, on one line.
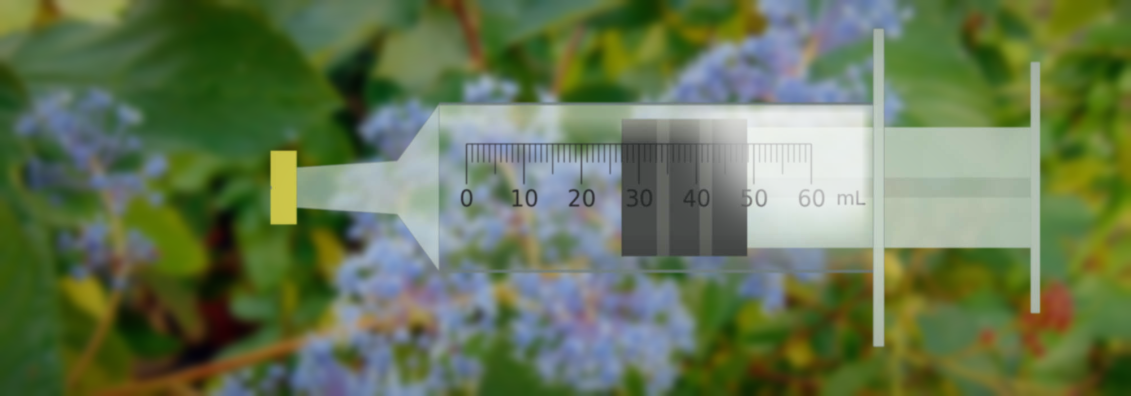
27,mL
